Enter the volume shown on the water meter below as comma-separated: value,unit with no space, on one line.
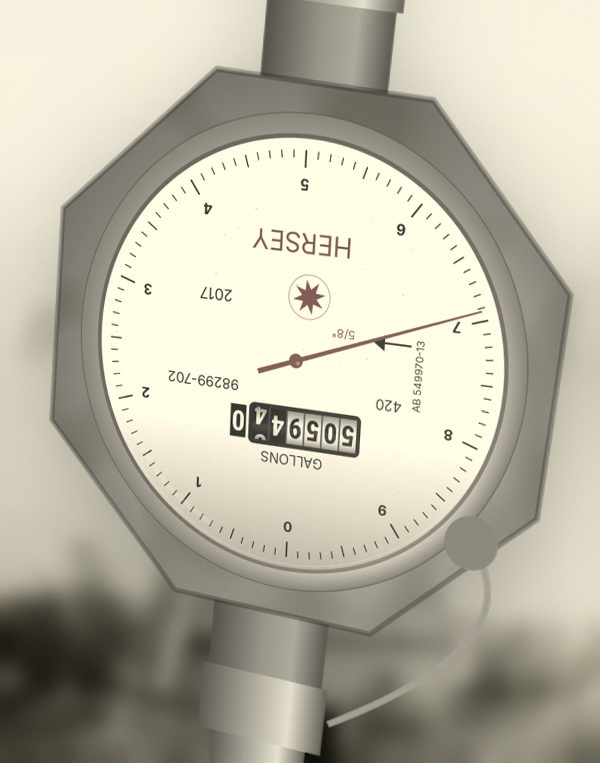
5059436.9,gal
